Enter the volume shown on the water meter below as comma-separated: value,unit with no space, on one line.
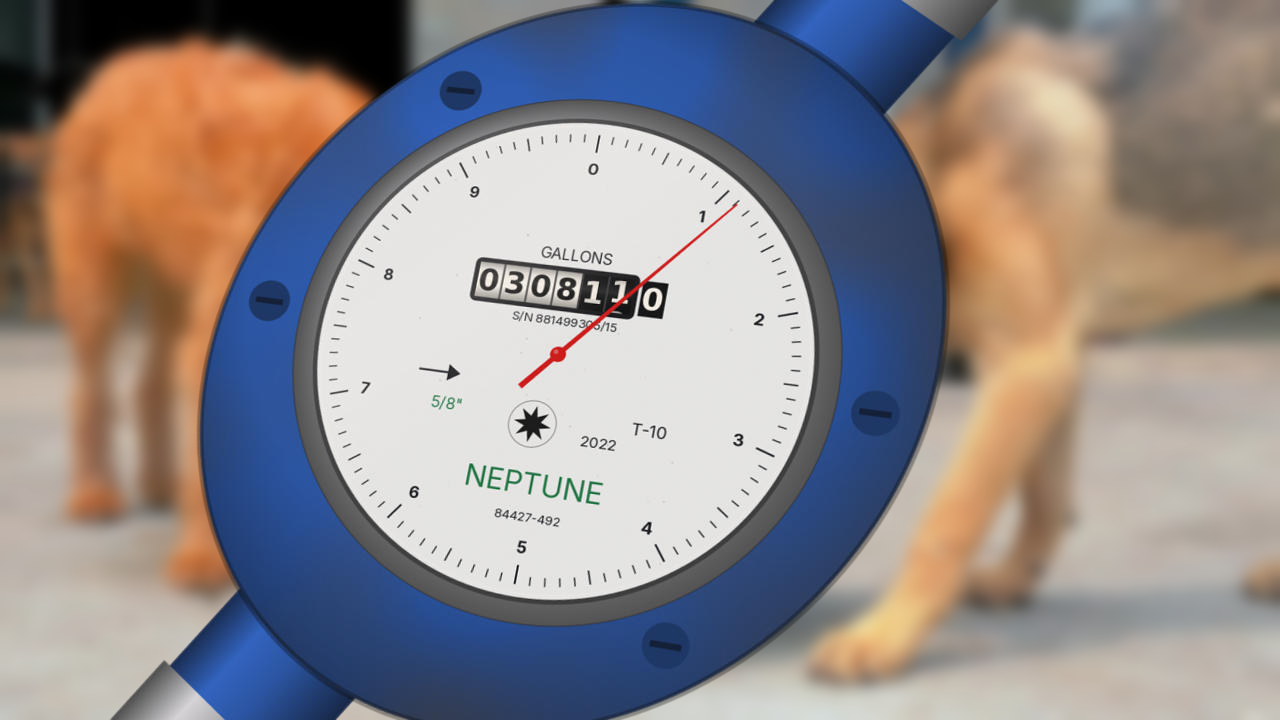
308111.1,gal
